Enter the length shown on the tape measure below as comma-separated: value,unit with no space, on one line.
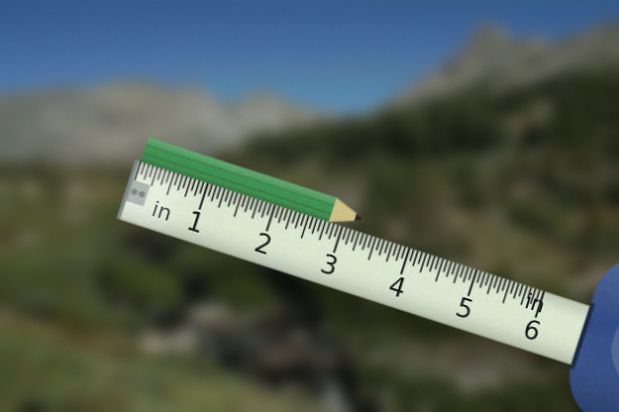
3.25,in
